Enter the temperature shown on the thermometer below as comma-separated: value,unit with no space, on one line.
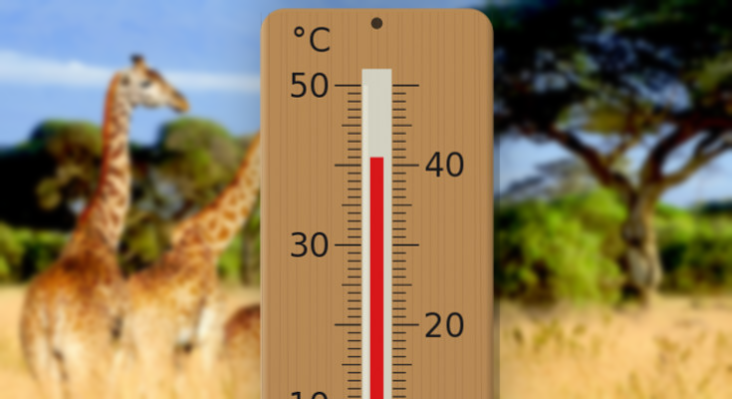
41,°C
